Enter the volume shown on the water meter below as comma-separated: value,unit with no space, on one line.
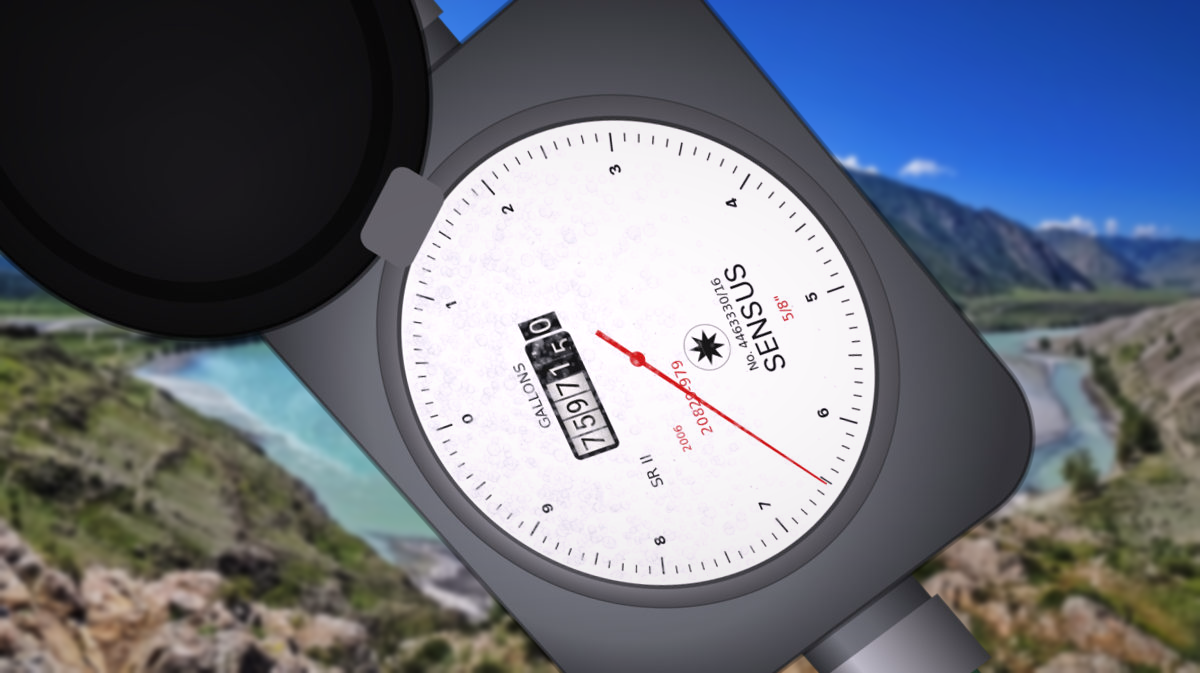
7597146.5,gal
